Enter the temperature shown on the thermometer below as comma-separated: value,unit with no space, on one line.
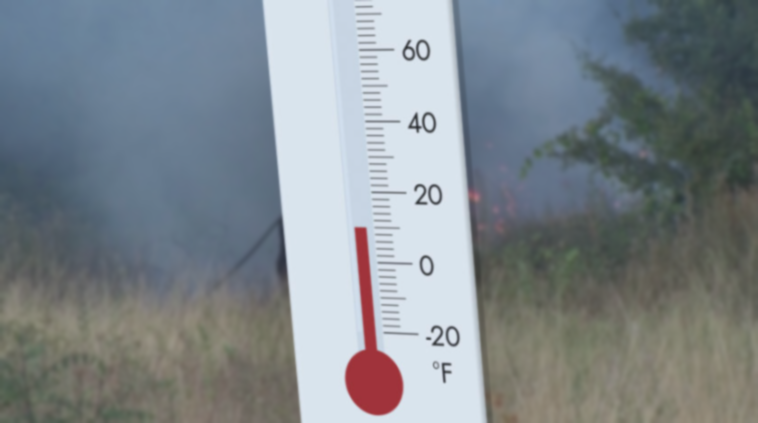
10,°F
